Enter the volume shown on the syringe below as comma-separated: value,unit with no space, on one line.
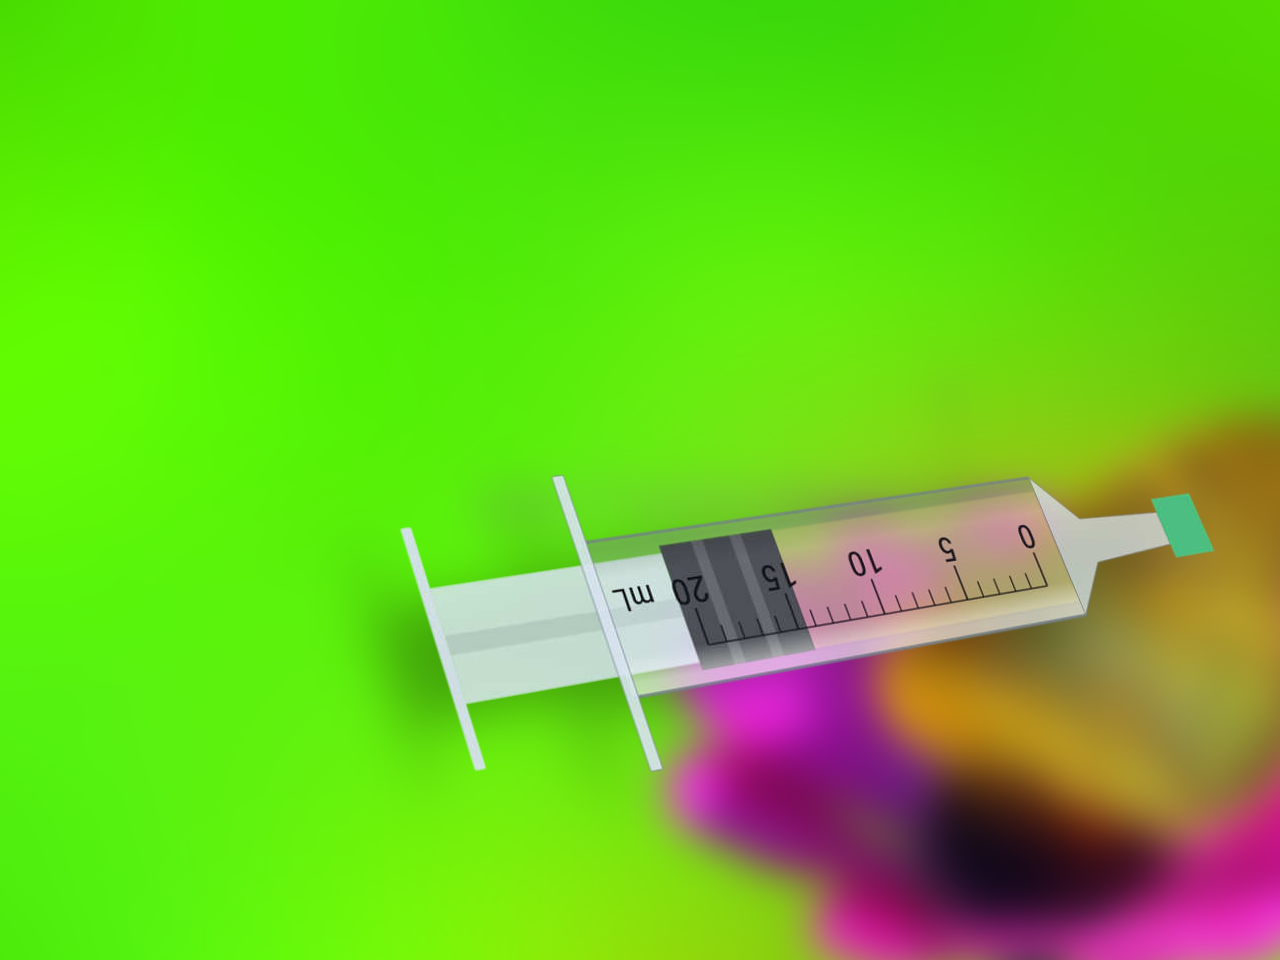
14.5,mL
